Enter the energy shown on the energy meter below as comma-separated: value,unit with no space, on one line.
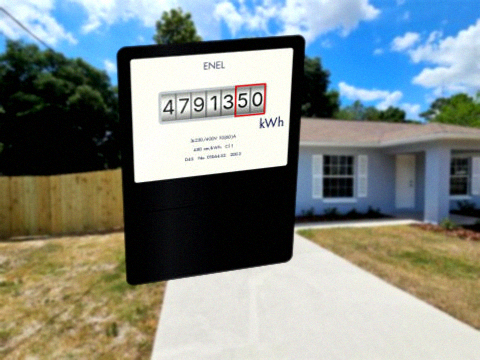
47913.50,kWh
